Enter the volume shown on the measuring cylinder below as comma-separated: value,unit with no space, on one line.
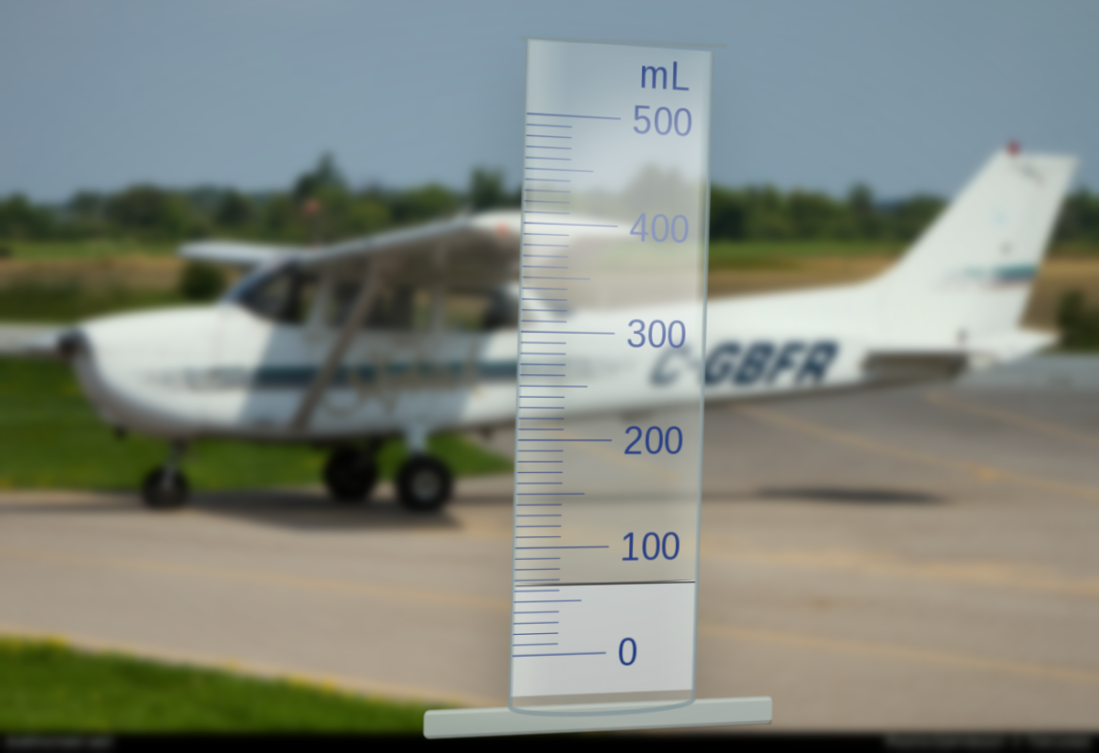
65,mL
